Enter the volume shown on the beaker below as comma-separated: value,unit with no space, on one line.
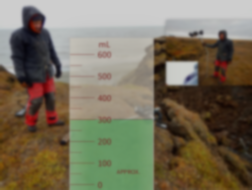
300,mL
